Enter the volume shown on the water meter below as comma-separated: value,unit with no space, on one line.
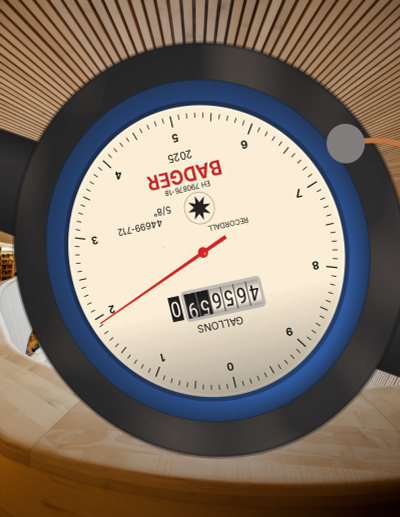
4656591.9,gal
